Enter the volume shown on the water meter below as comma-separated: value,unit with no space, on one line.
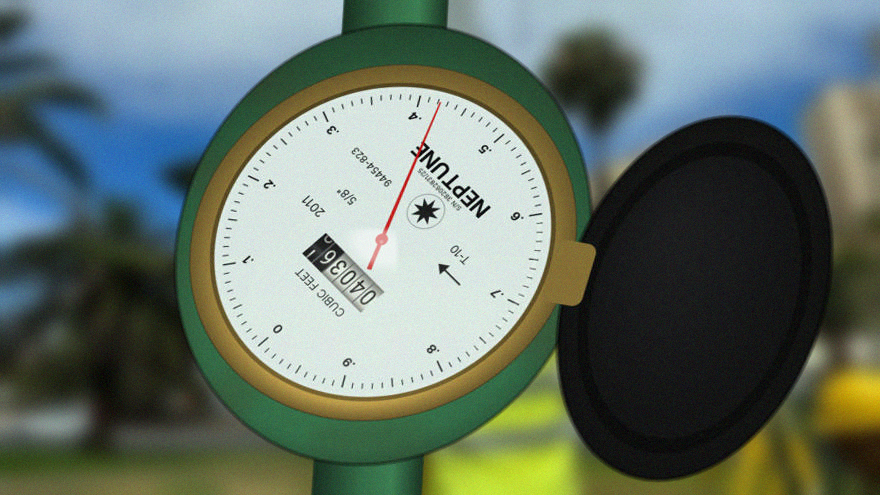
40361.42,ft³
